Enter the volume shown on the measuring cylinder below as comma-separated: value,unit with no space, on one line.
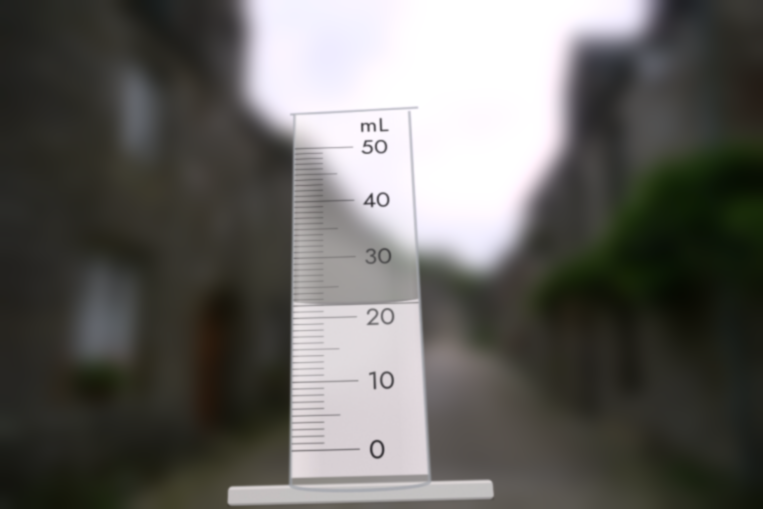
22,mL
